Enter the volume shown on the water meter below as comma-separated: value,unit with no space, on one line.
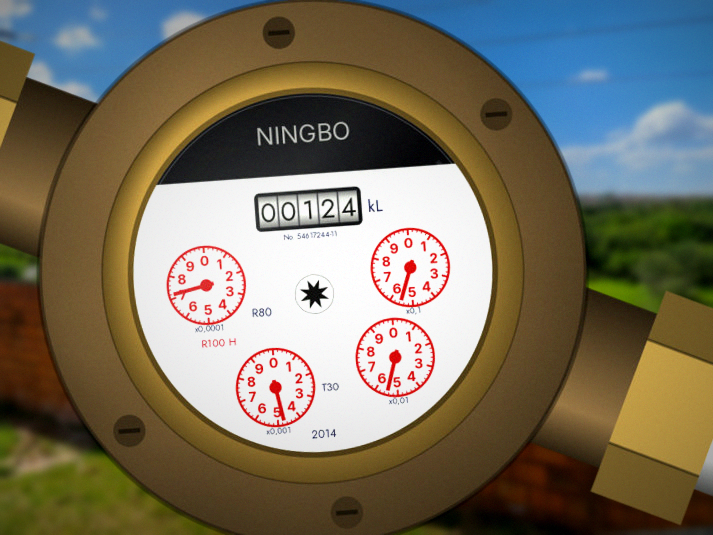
124.5547,kL
